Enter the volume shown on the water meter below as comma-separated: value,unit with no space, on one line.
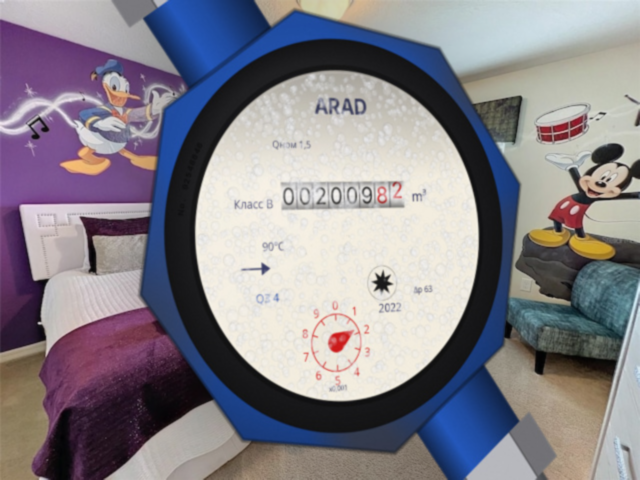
2009.821,m³
